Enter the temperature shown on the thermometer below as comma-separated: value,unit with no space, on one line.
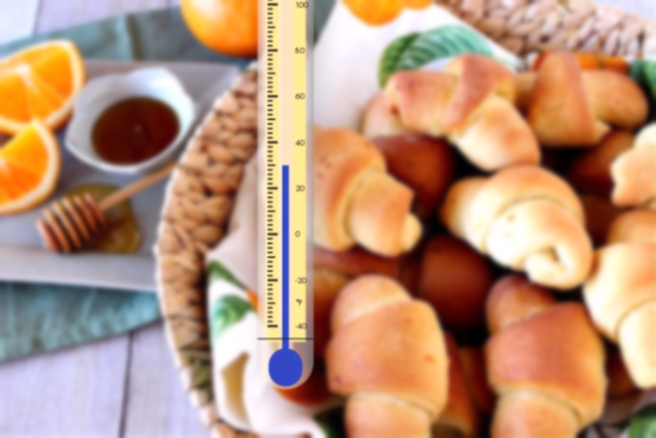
30,°F
